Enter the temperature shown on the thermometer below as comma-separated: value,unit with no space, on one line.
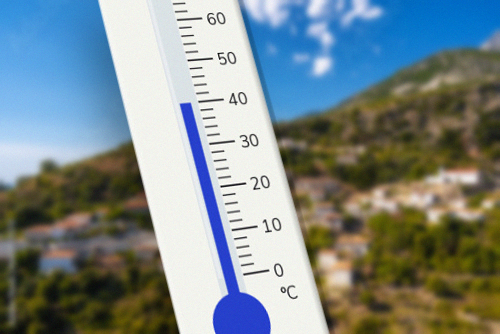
40,°C
